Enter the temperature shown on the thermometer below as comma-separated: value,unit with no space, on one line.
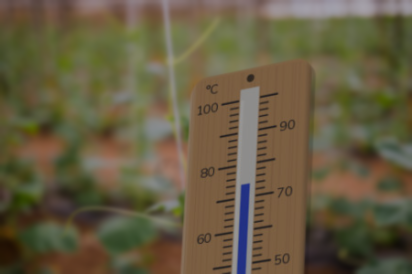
74,°C
